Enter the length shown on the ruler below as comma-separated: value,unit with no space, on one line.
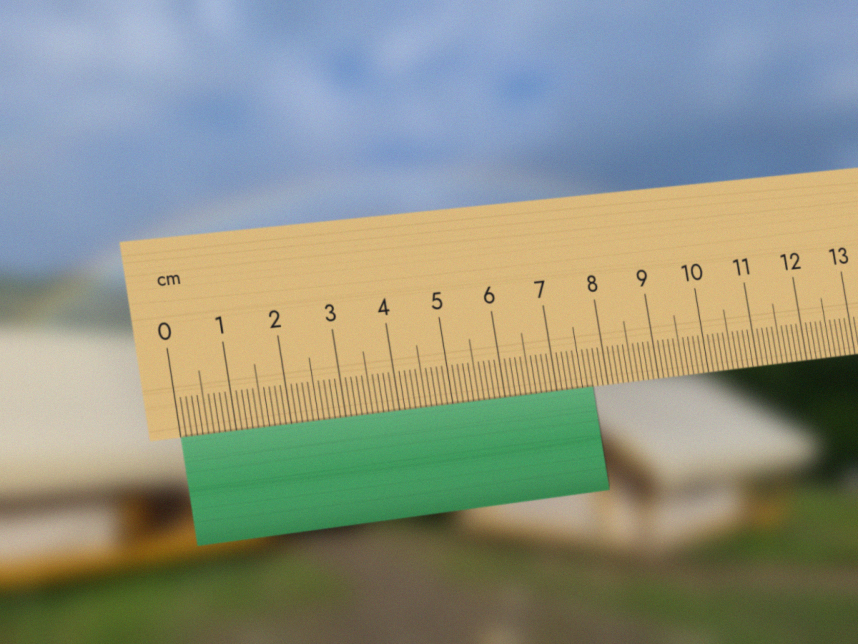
7.7,cm
